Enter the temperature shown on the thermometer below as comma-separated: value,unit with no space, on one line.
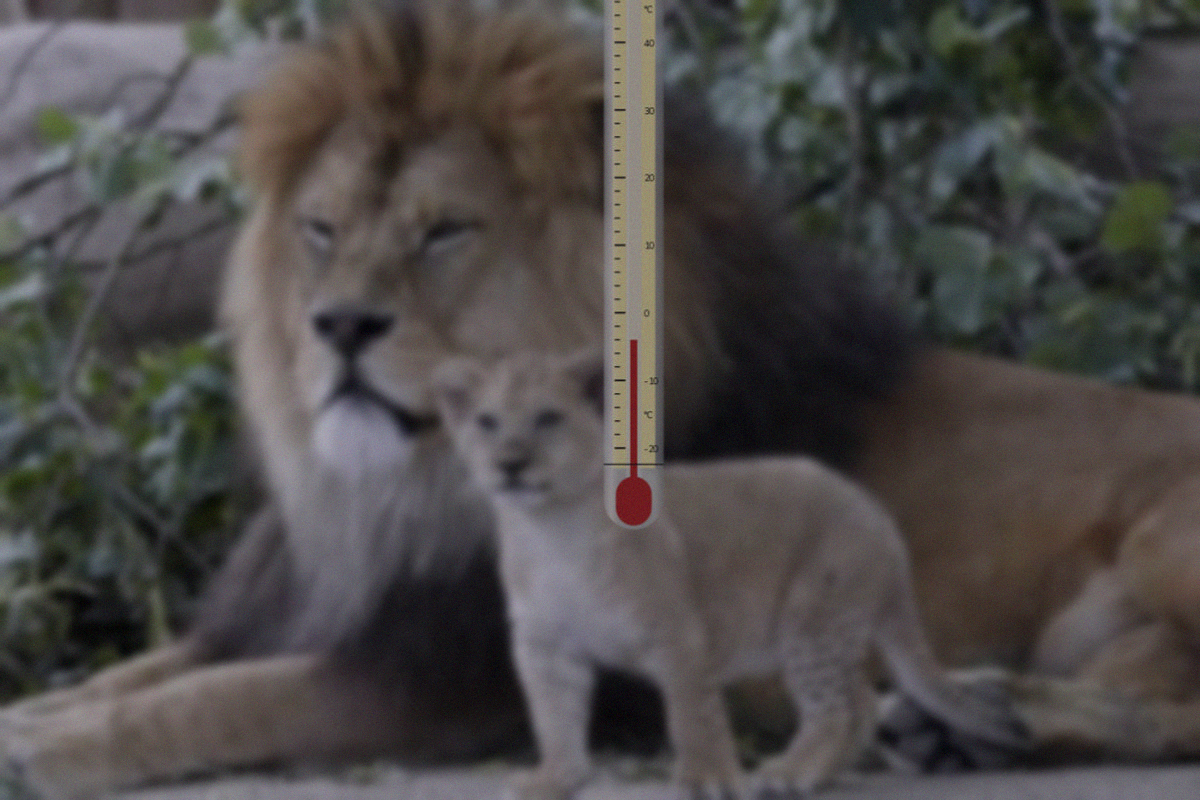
-4,°C
